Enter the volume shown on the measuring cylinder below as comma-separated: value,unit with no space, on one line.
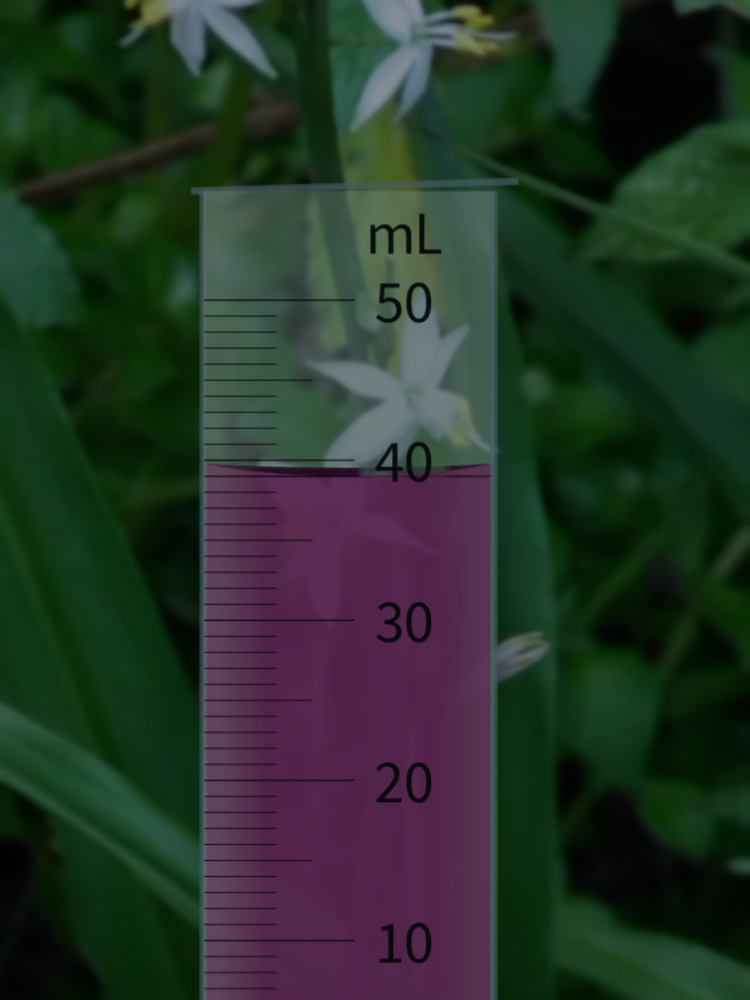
39,mL
